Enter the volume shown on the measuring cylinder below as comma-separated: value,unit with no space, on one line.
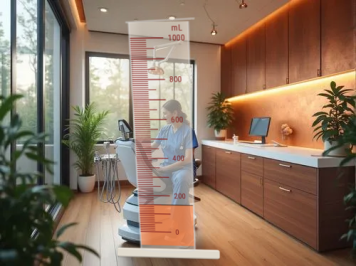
150,mL
